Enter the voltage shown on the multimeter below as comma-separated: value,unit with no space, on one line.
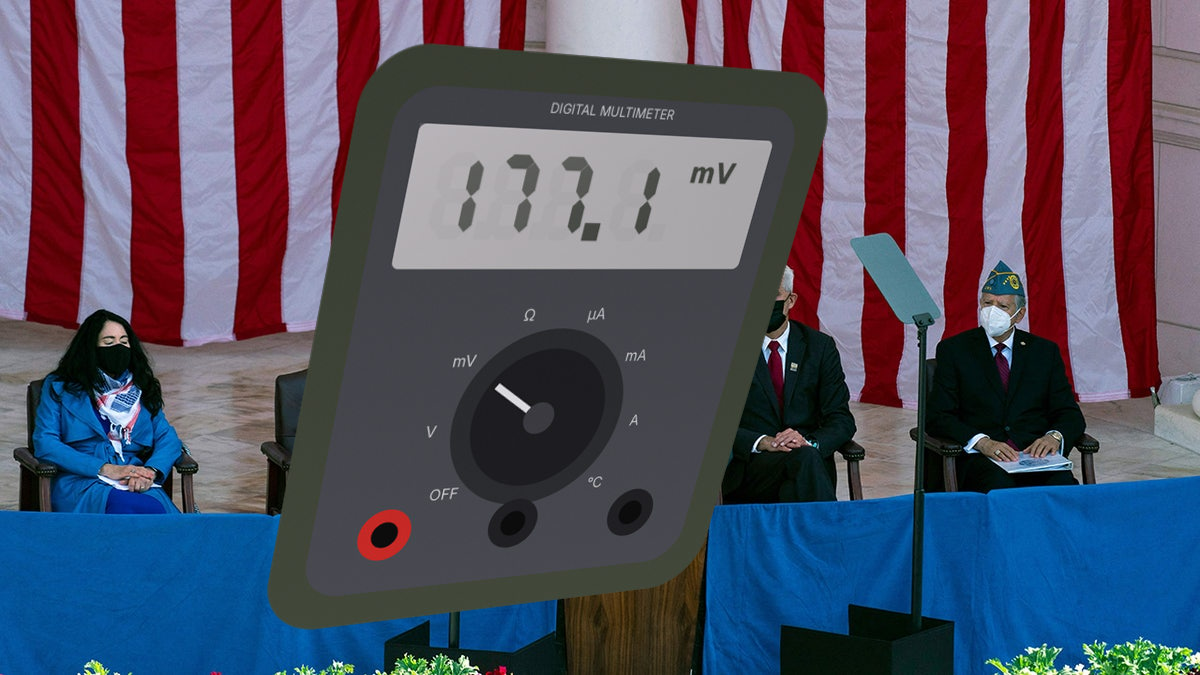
177.1,mV
